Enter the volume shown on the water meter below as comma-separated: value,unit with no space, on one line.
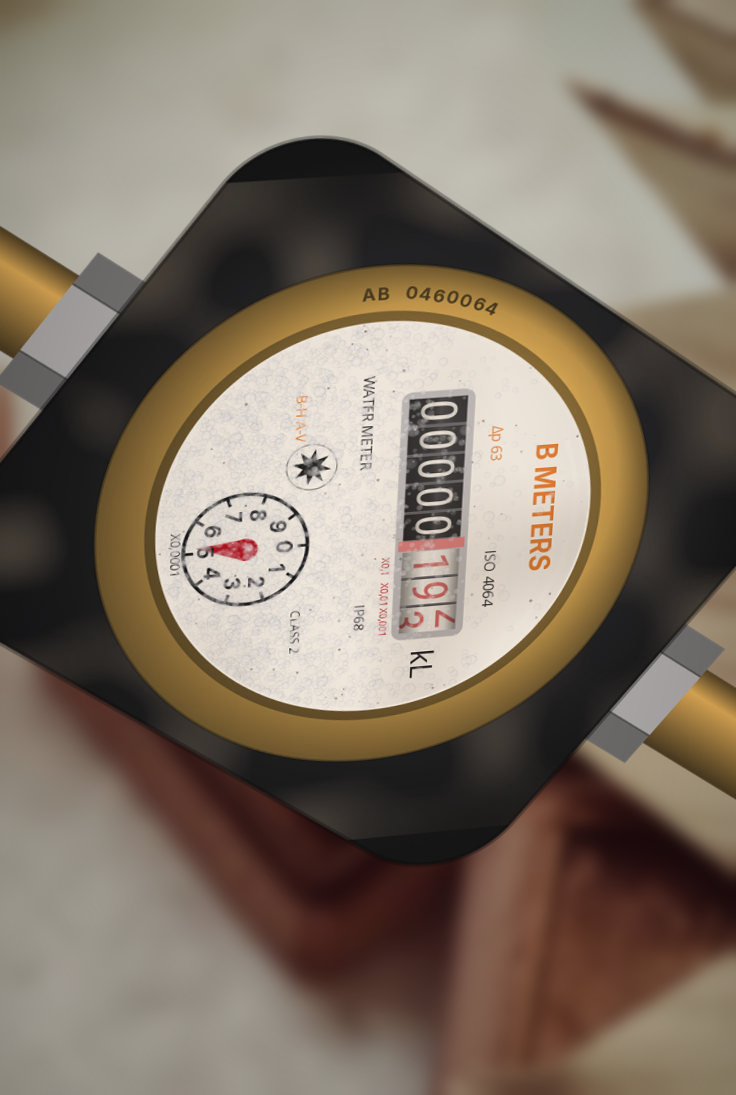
0.1925,kL
